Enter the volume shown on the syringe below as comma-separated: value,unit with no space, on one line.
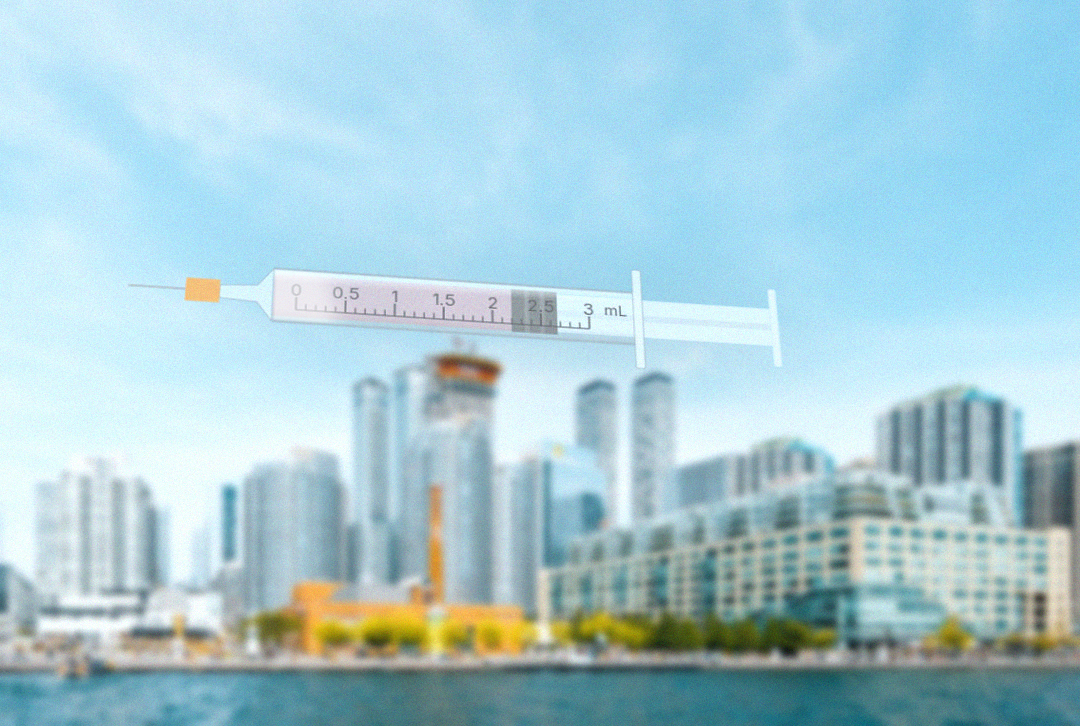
2.2,mL
